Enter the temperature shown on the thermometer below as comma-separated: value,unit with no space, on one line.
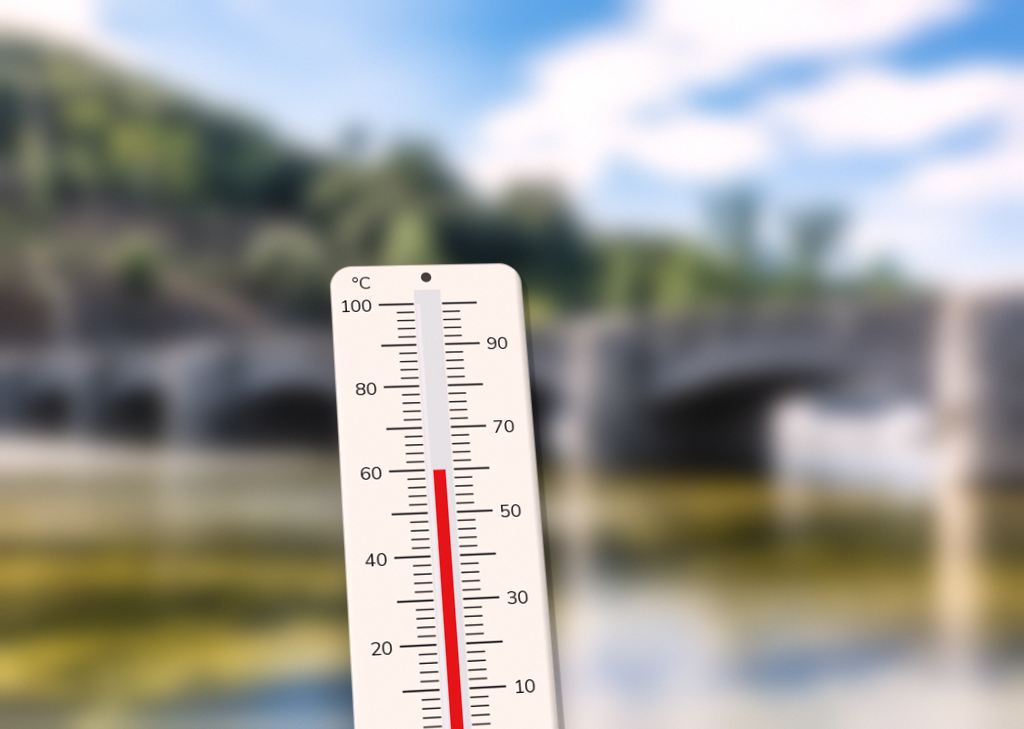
60,°C
